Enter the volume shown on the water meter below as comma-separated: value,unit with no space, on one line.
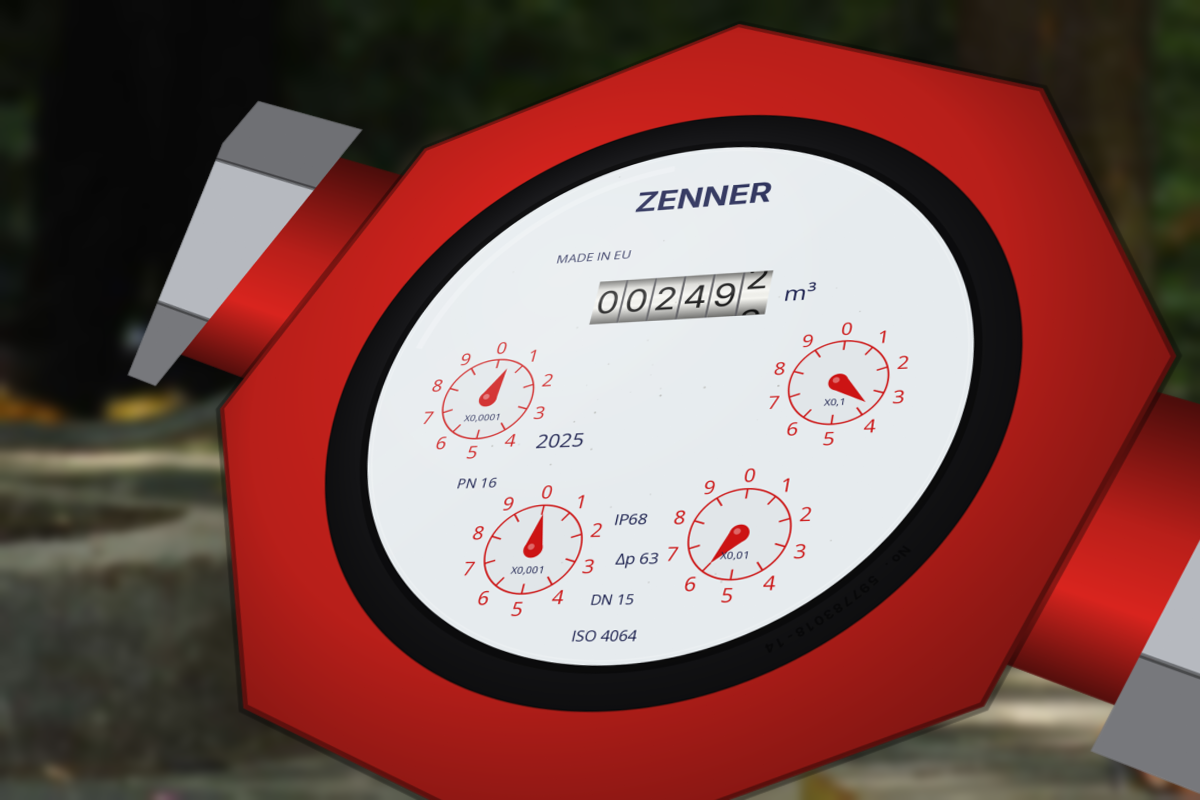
2492.3600,m³
